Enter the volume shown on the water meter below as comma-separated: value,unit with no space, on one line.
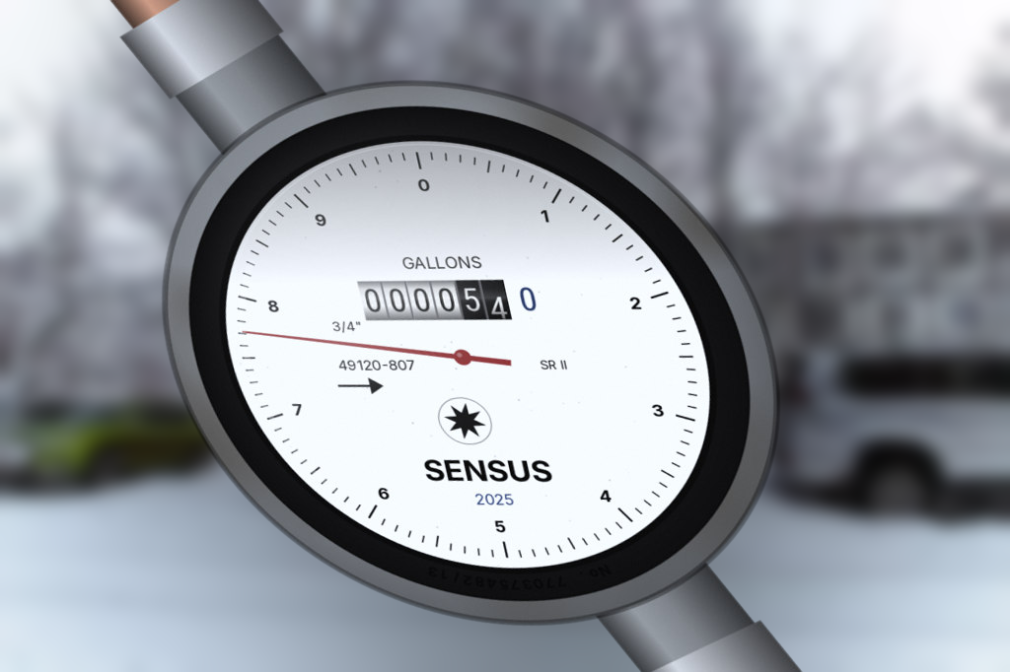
537.7,gal
